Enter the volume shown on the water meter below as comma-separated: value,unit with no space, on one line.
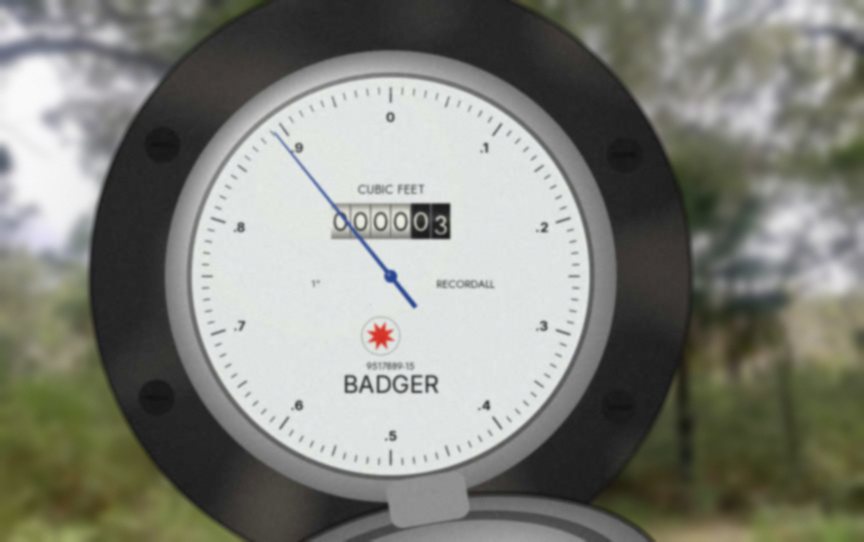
2.89,ft³
